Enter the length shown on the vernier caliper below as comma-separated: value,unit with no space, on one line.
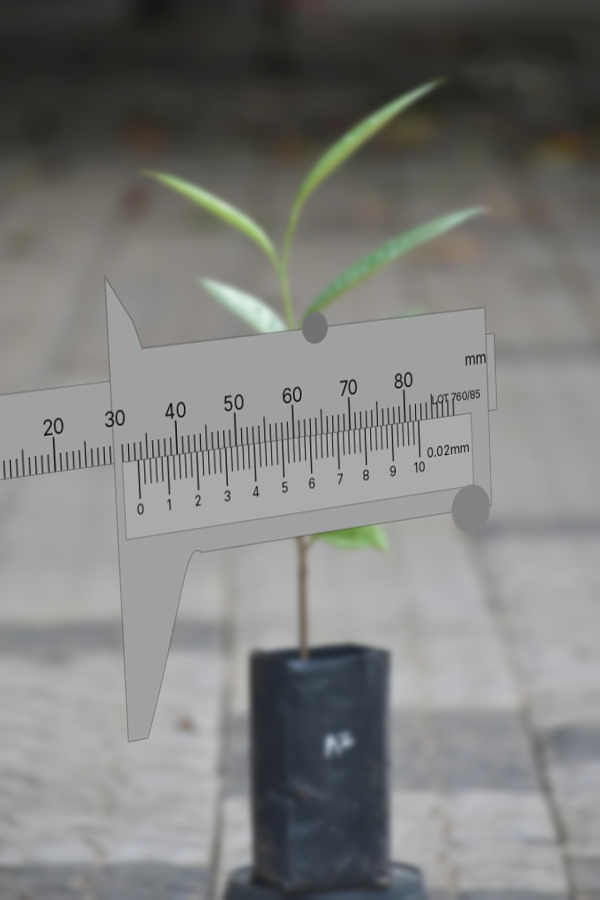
33.5,mm
